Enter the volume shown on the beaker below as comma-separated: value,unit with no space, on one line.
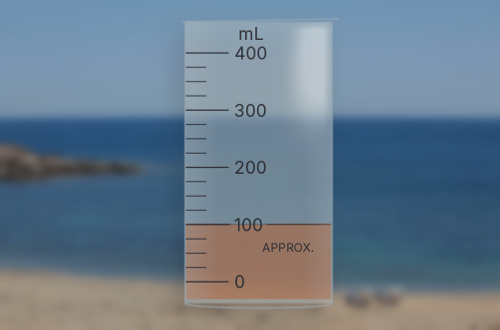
100,mL
